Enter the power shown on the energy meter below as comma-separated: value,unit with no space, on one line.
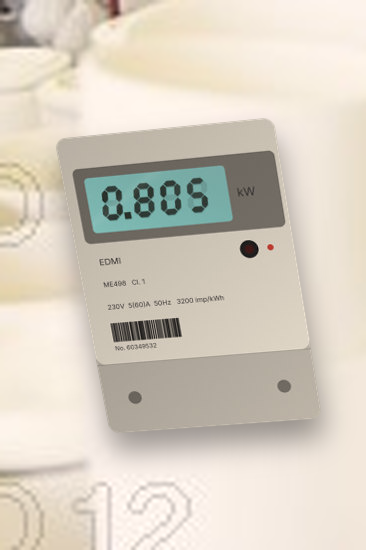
0.805,kW
